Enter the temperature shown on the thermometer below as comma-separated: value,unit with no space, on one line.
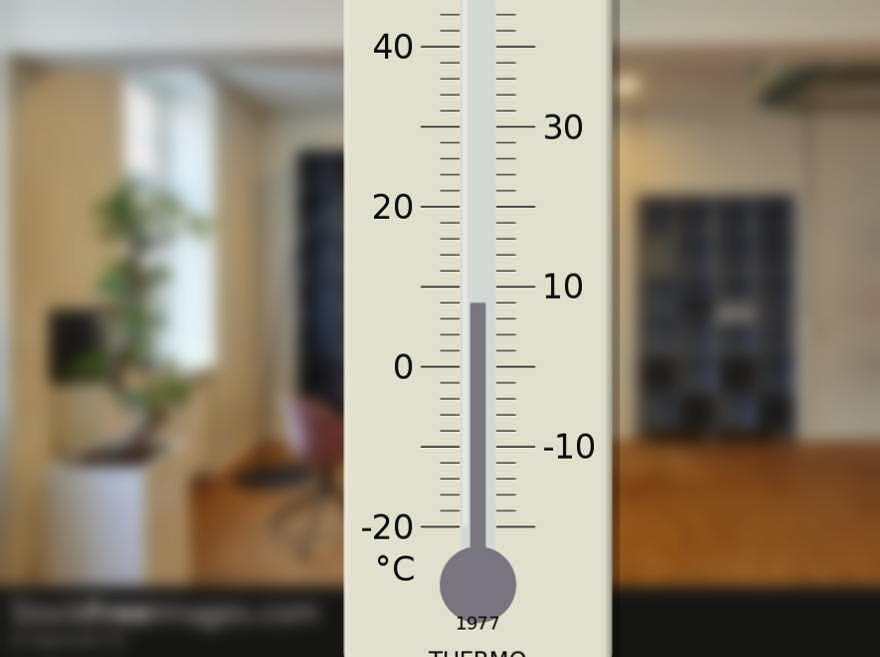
8,°C
